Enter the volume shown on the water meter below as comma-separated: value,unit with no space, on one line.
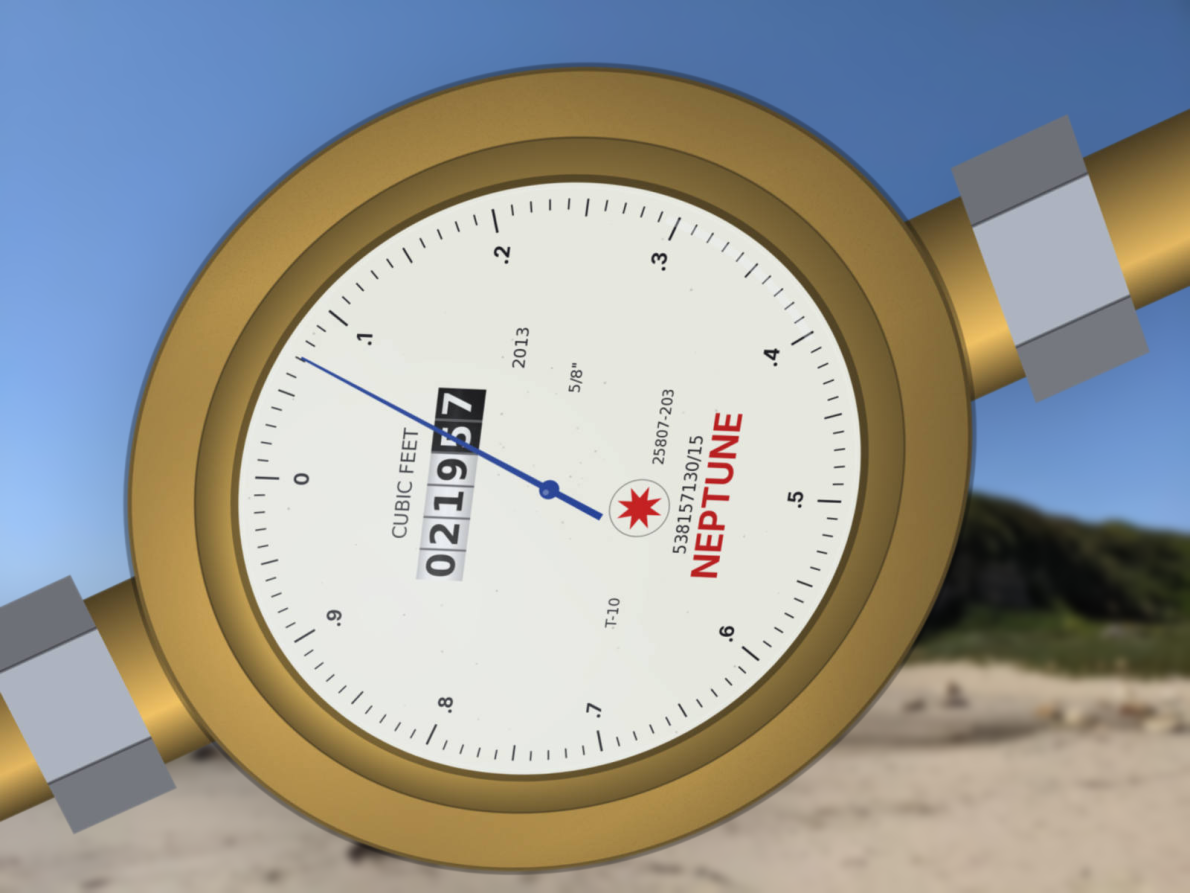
21957.07,ft³
